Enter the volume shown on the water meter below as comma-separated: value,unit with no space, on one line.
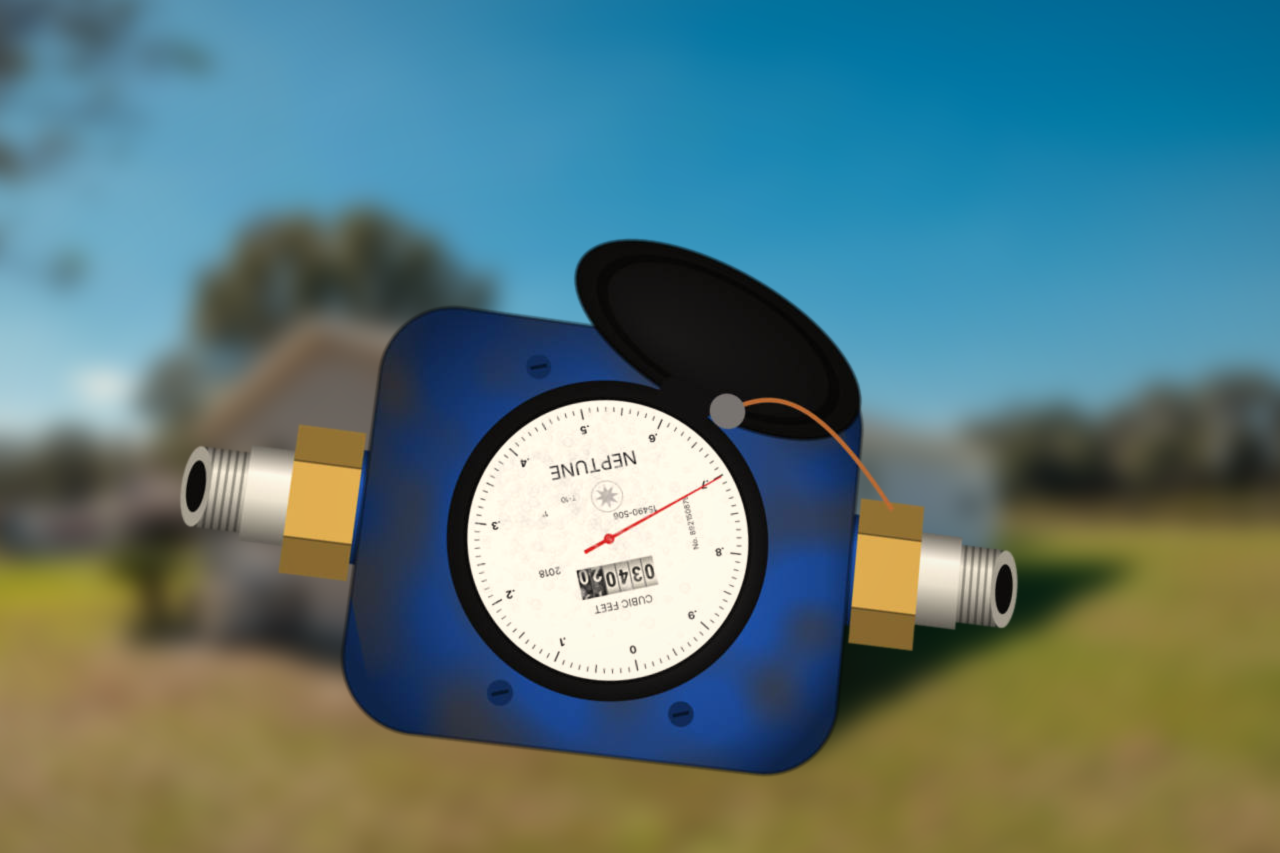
34019.70,ft³
